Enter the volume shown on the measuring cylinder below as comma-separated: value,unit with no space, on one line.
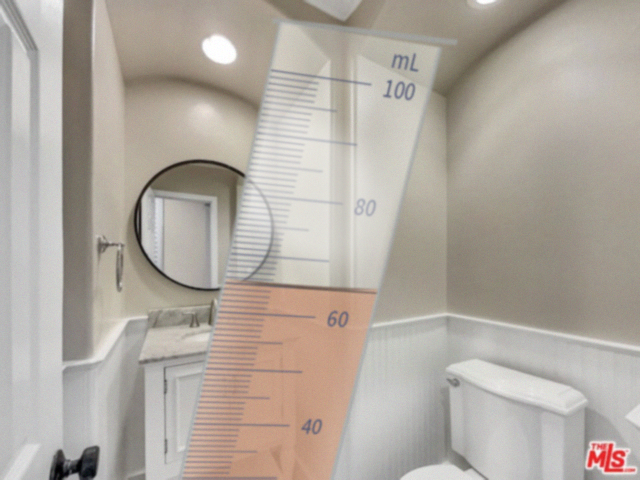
65,mL
